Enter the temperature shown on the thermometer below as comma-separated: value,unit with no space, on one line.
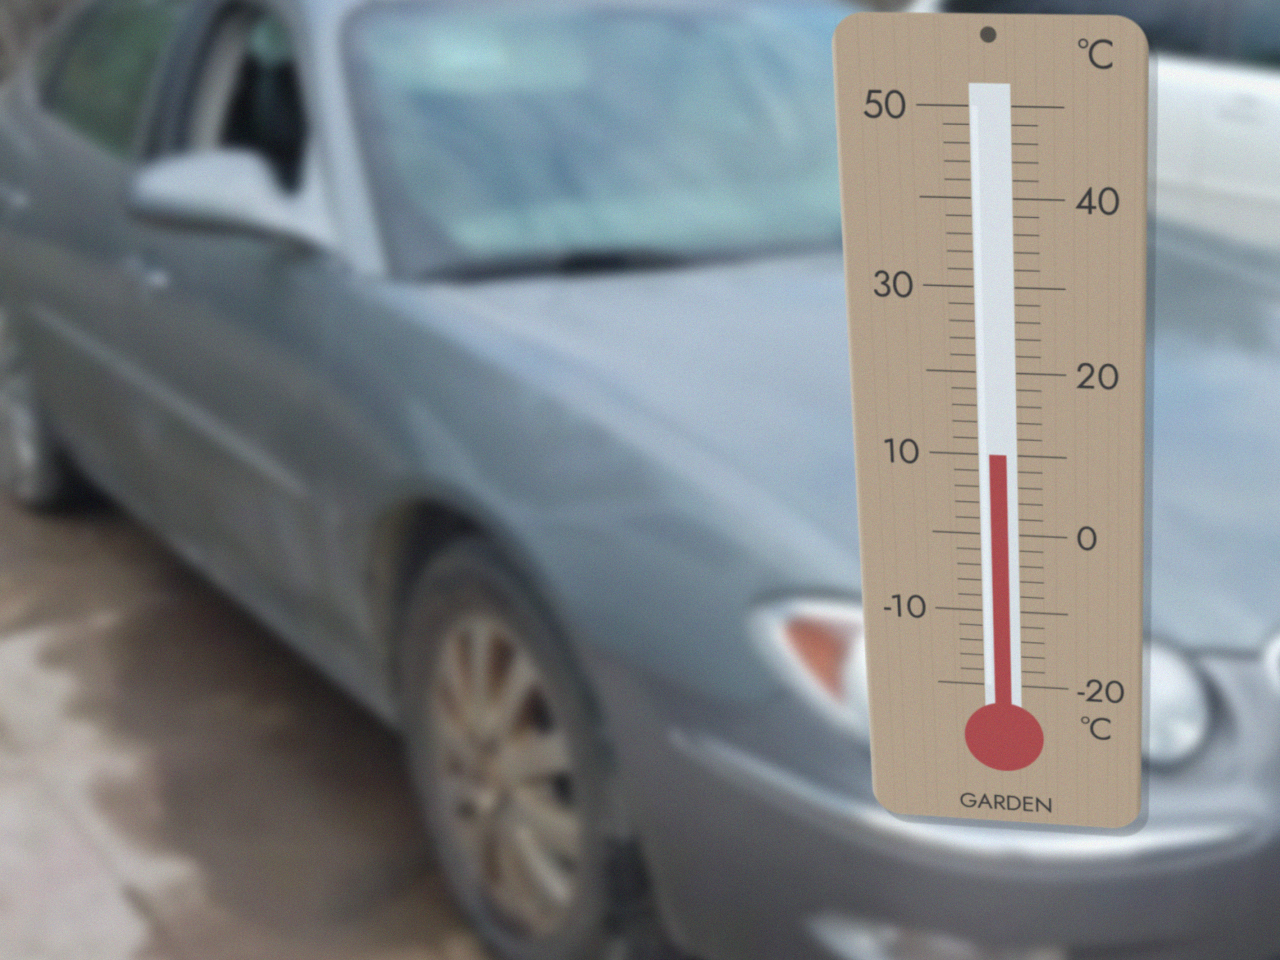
10,°C
